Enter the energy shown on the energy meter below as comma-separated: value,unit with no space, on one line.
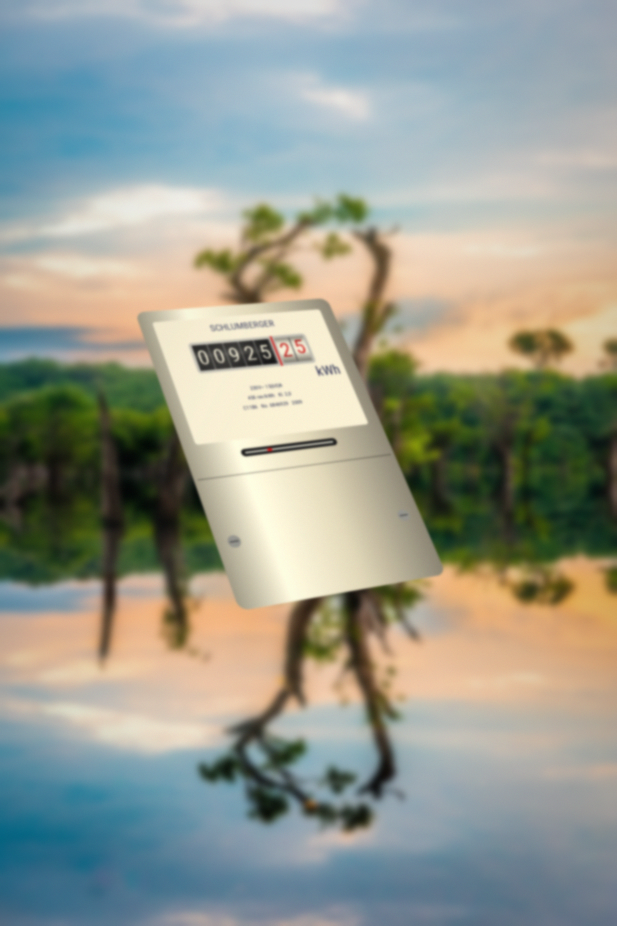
925.25,kWh
